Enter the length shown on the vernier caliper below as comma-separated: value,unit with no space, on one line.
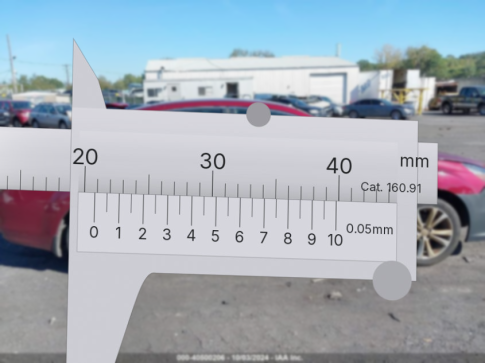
20.8,mm
